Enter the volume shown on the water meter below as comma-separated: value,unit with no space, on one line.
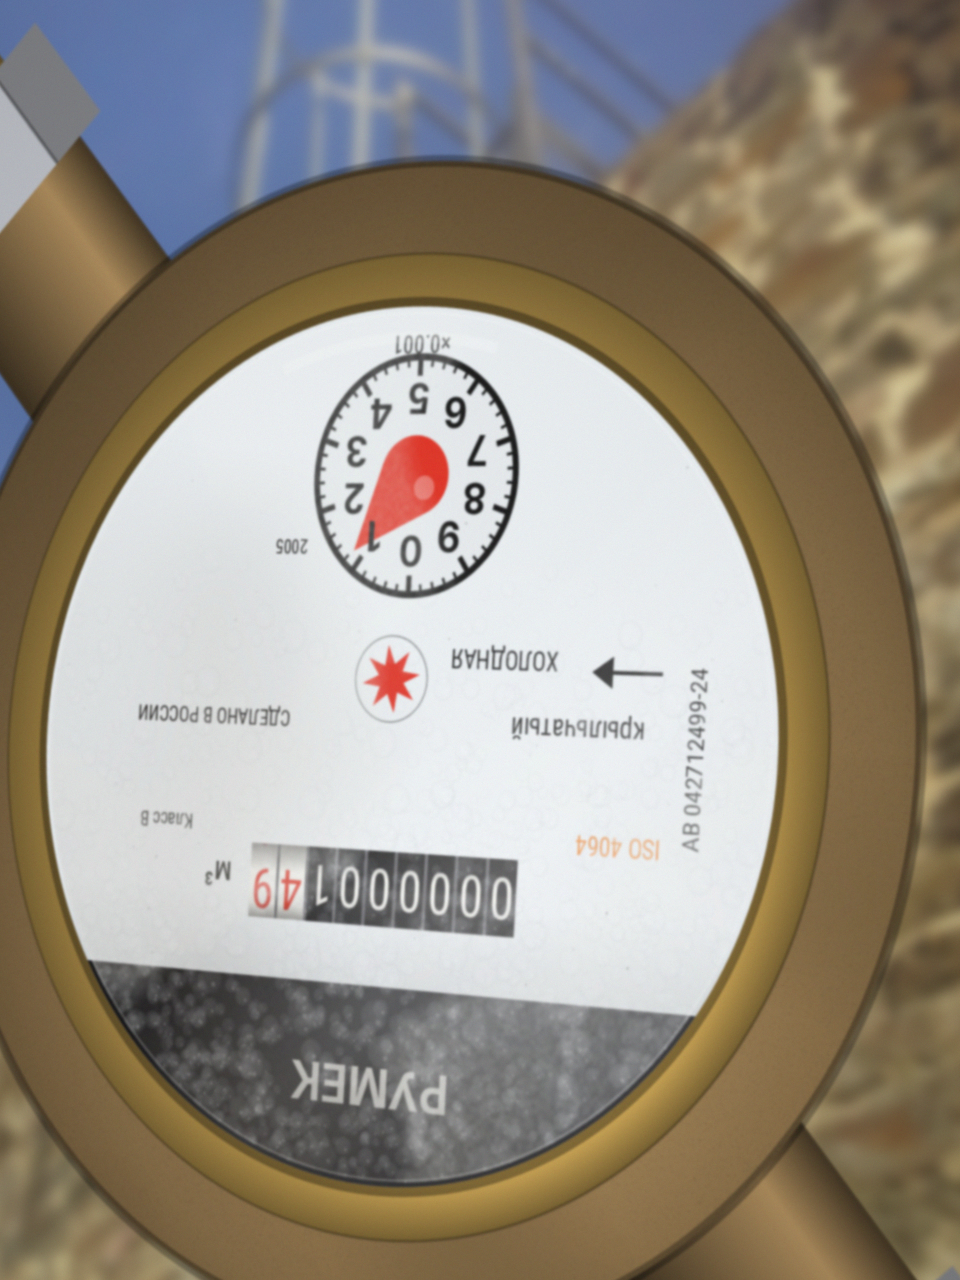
1.491,m³
